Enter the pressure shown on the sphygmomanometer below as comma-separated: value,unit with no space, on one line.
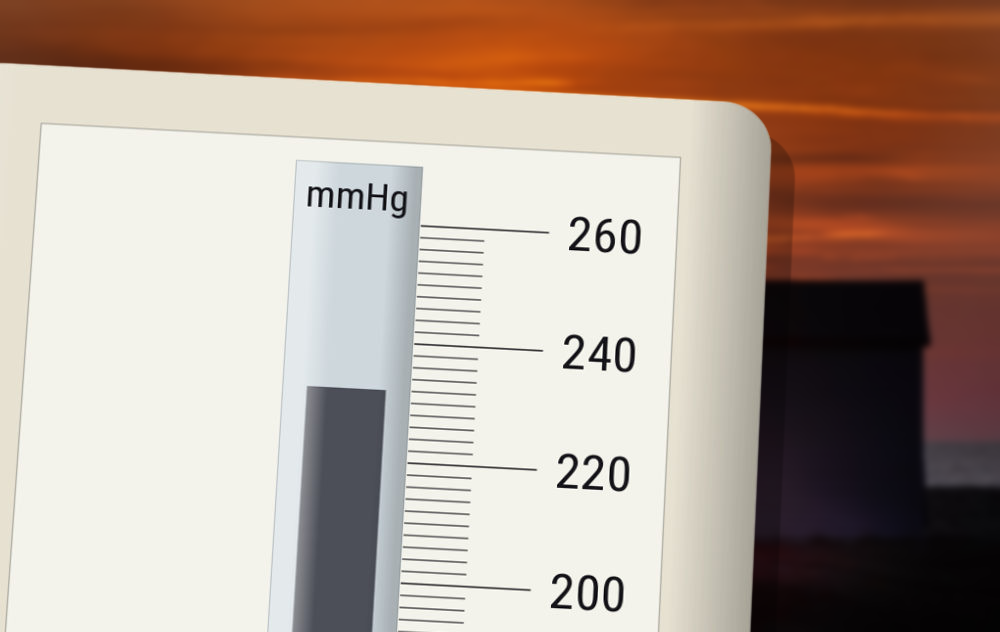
232,mmHg
